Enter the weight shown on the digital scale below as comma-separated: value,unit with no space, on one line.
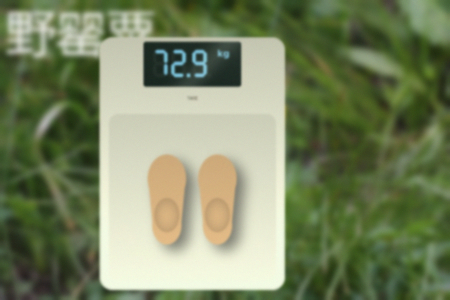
72.9,kg
